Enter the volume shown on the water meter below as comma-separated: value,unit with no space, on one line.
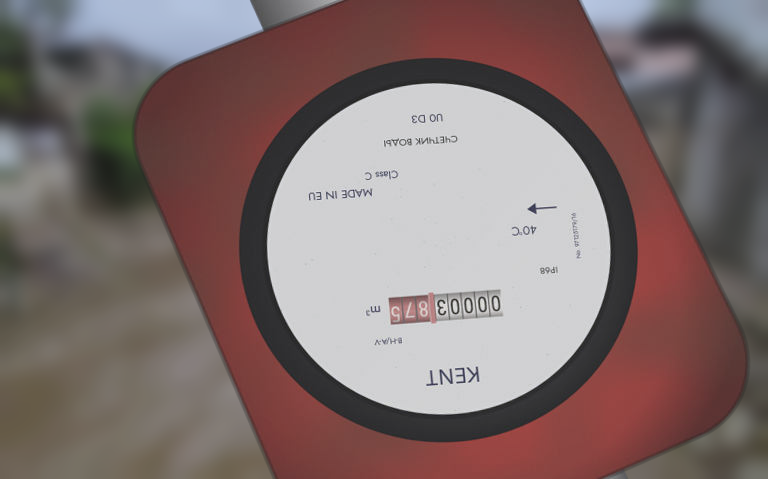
3.875,m³
